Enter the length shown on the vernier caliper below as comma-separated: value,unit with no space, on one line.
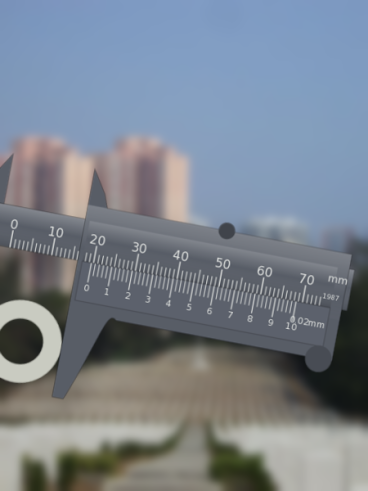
19.5,mm
